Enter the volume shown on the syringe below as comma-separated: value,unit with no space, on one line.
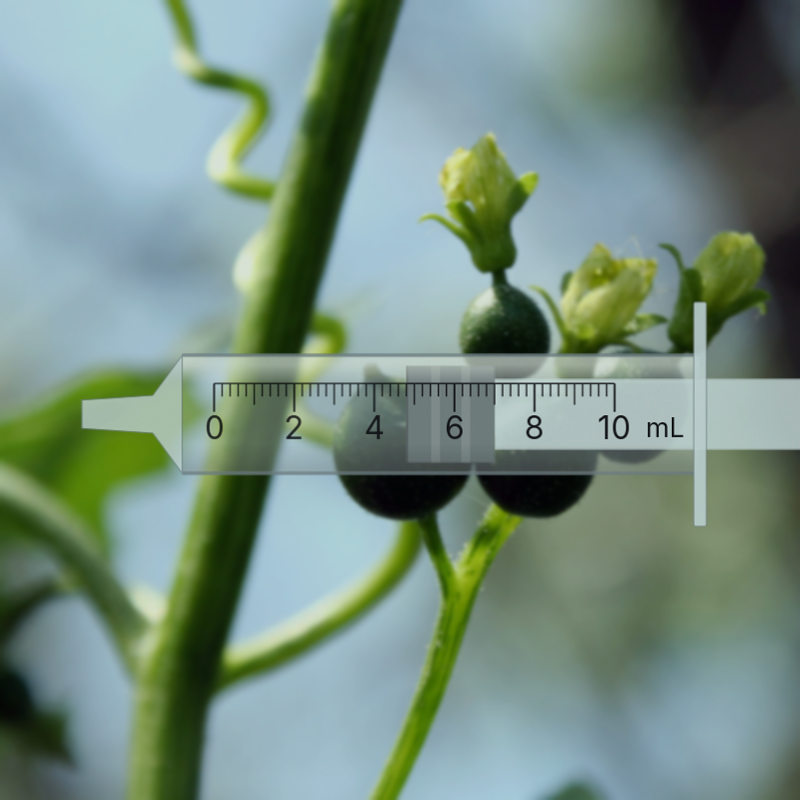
4.8,mL
